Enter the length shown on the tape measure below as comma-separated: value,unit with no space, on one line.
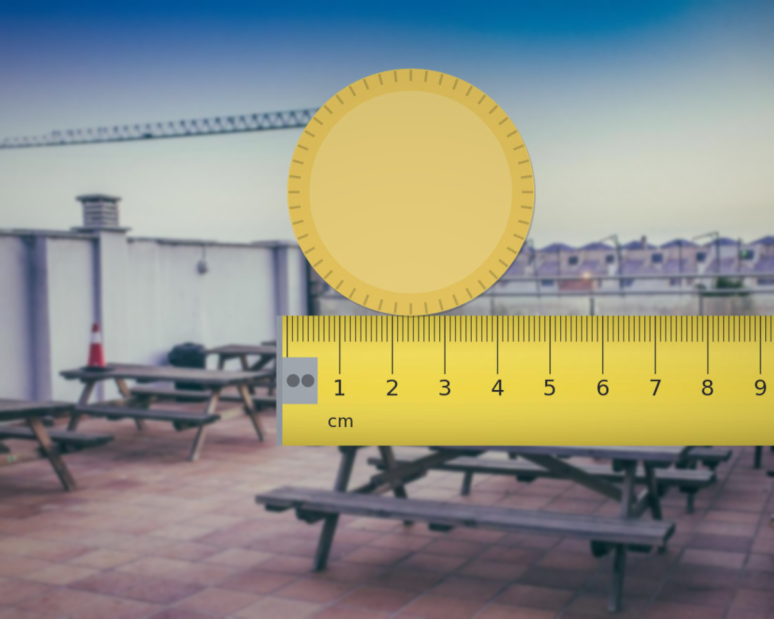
4.7,cm
